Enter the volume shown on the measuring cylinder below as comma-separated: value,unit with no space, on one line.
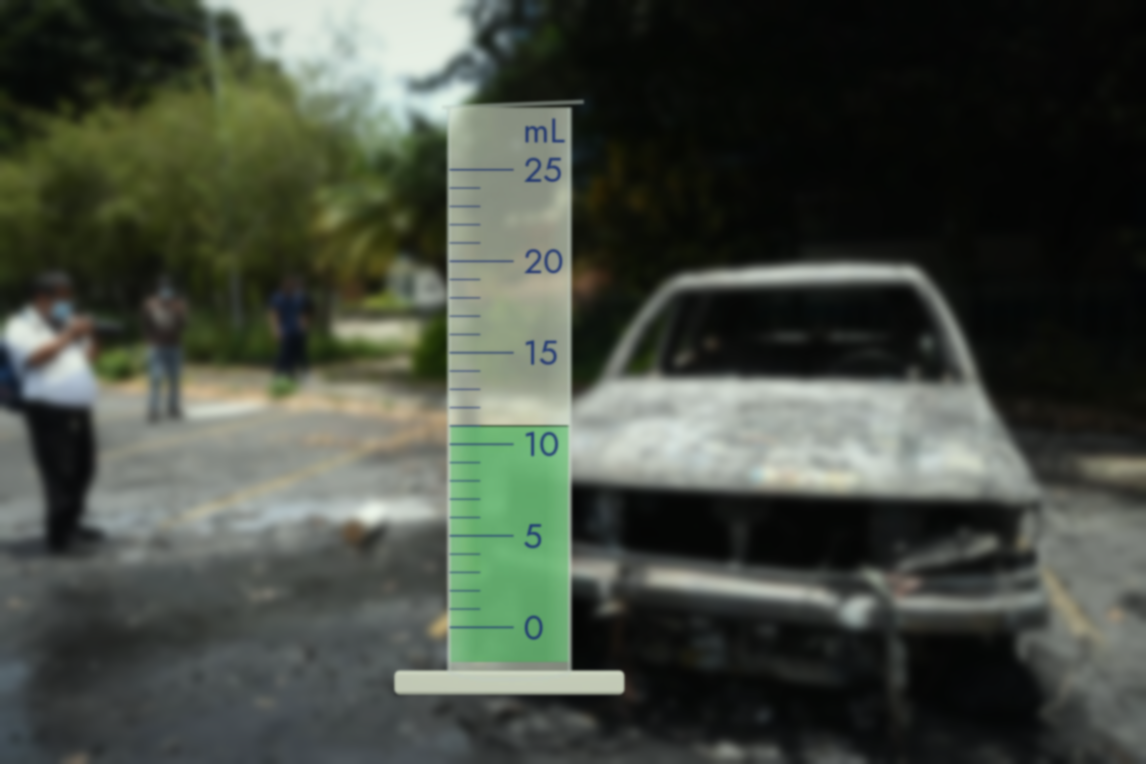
11,mL
